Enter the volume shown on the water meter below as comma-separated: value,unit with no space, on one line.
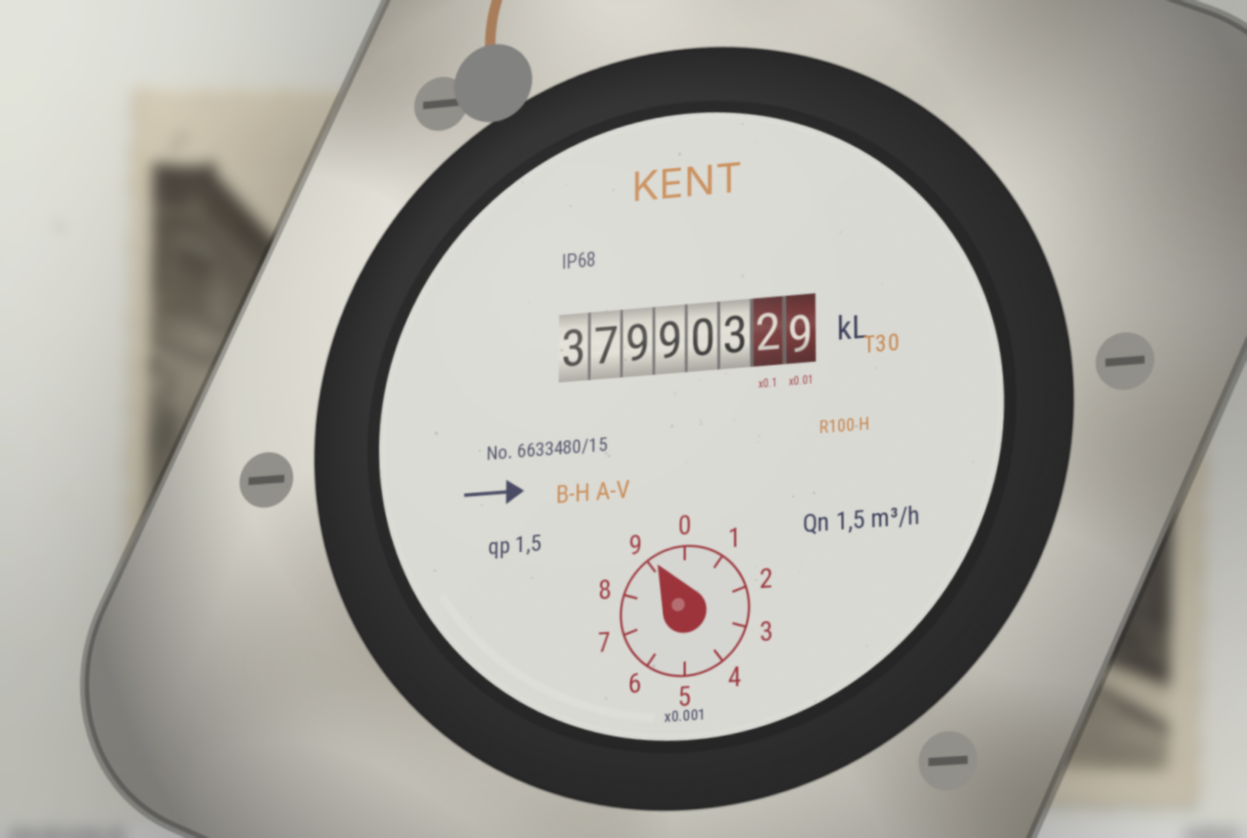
379903.289,kL
